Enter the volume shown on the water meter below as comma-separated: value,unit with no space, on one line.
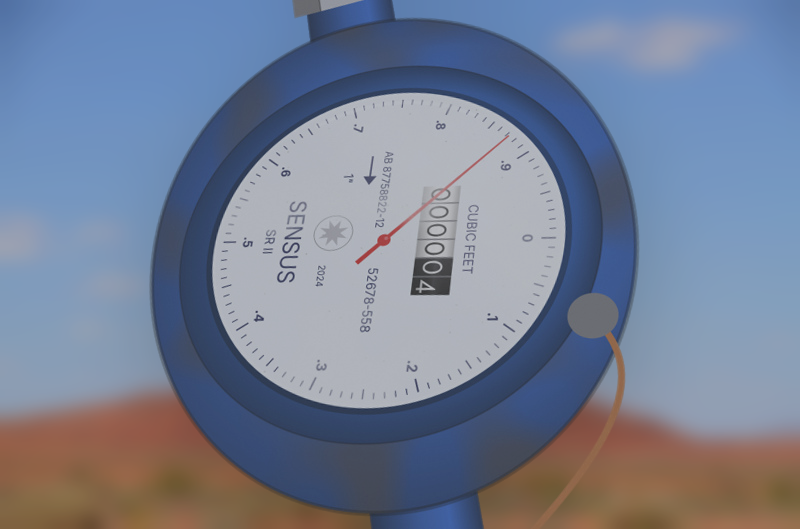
3.87,ft³
